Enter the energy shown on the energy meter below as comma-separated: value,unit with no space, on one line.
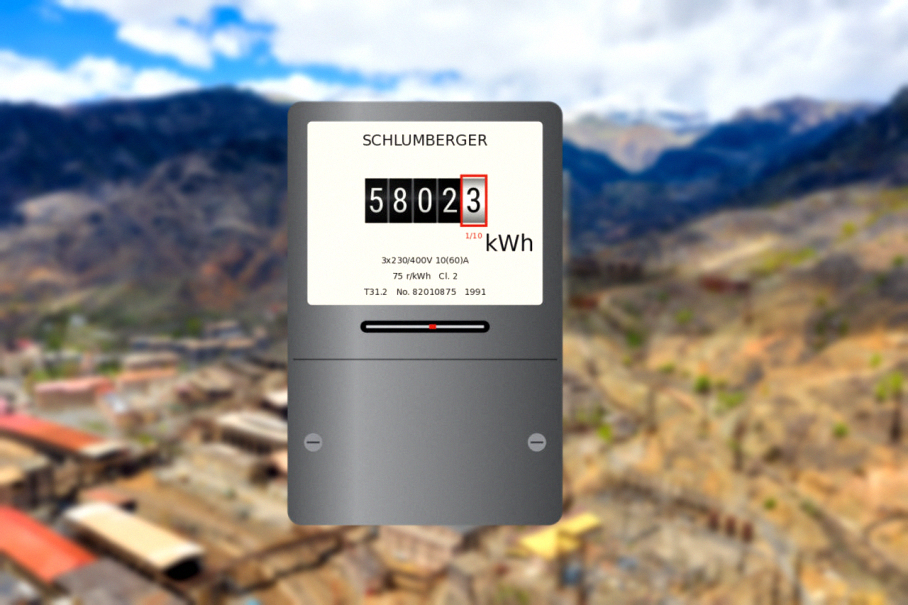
5802.3,kWh
